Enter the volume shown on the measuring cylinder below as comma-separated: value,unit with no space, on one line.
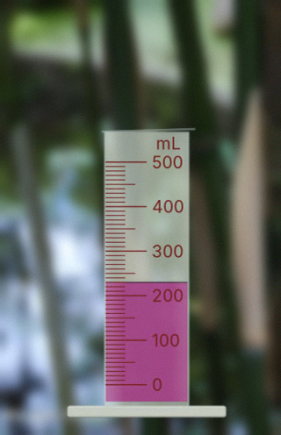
230,mL
